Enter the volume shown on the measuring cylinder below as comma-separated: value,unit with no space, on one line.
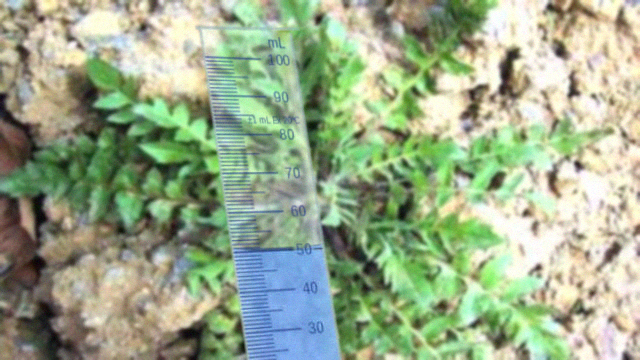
50,mL
